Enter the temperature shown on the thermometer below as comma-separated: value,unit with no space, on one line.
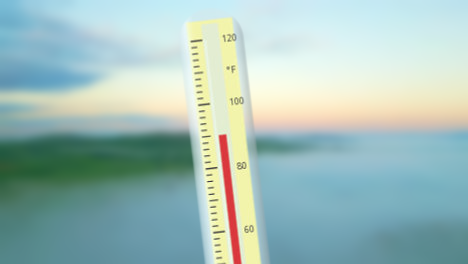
90,°F
